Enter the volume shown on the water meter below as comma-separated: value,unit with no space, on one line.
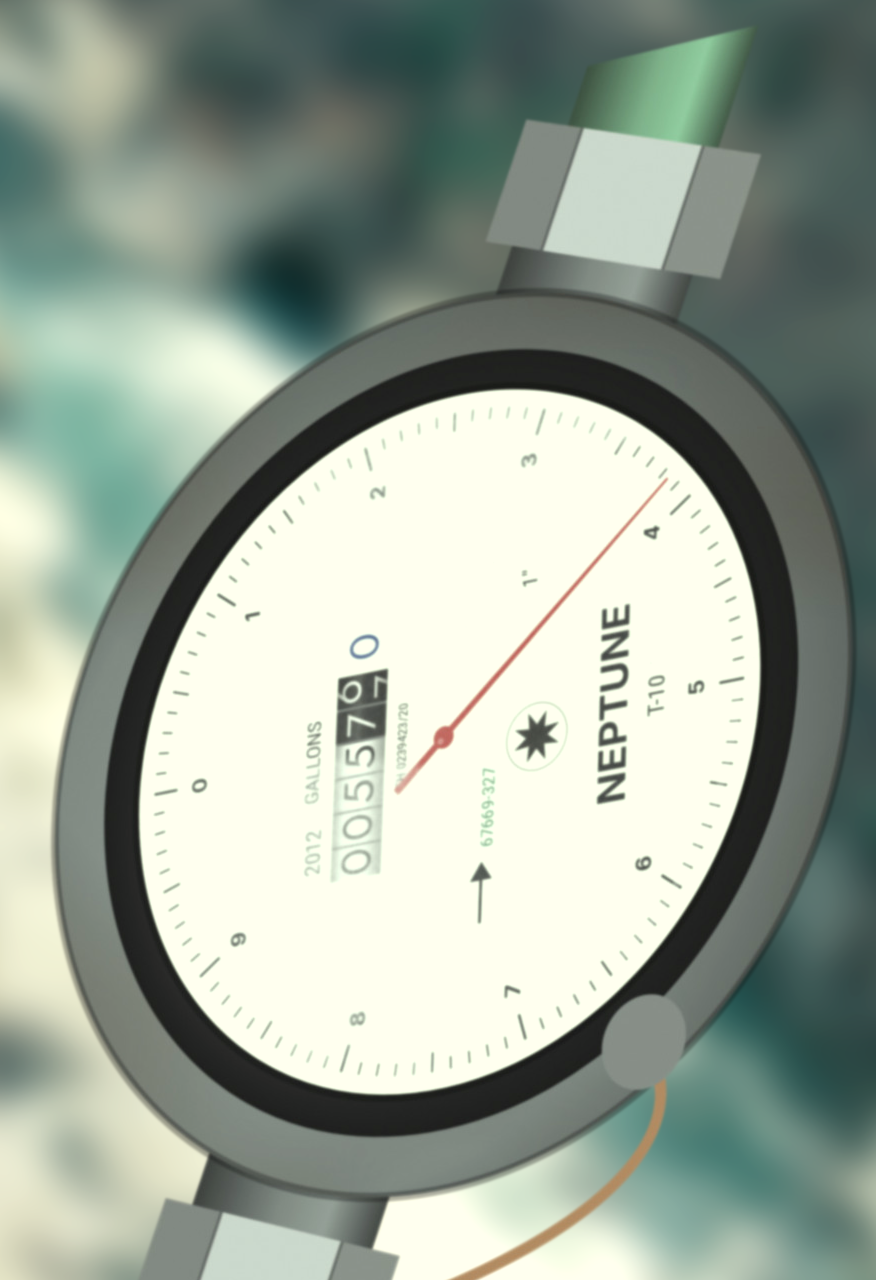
55763.8,gal
